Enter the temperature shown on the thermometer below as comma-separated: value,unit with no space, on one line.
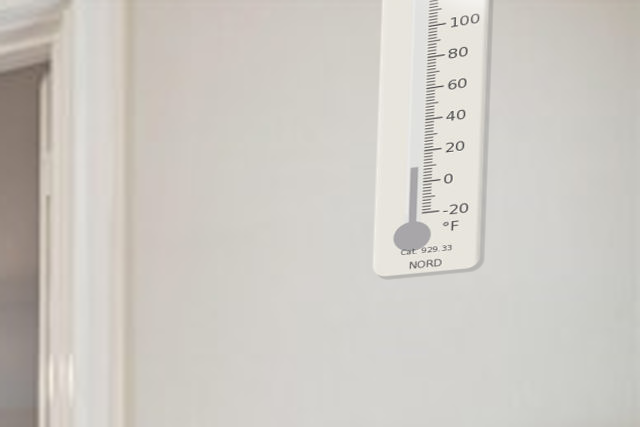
10,°F
